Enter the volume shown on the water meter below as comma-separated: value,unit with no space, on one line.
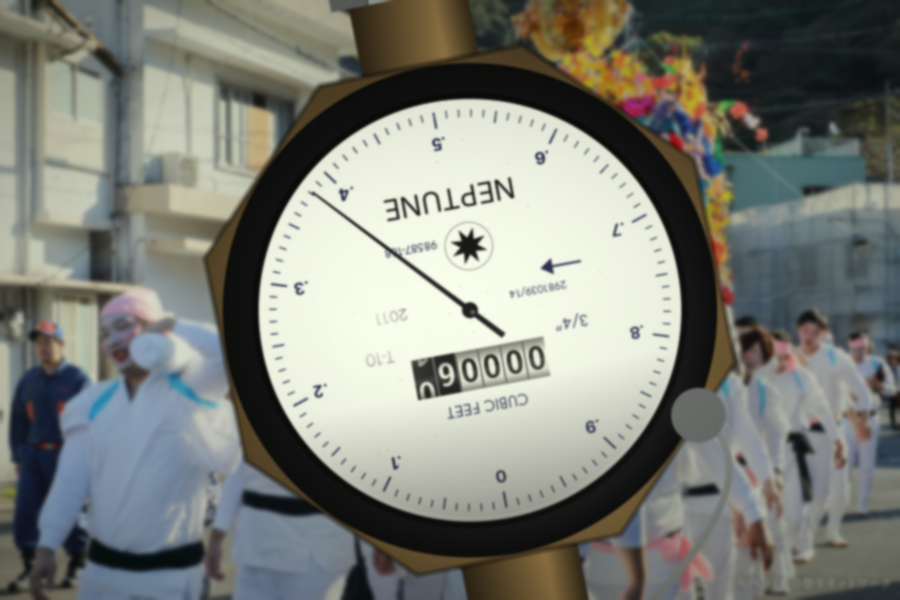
60.38,ft³
